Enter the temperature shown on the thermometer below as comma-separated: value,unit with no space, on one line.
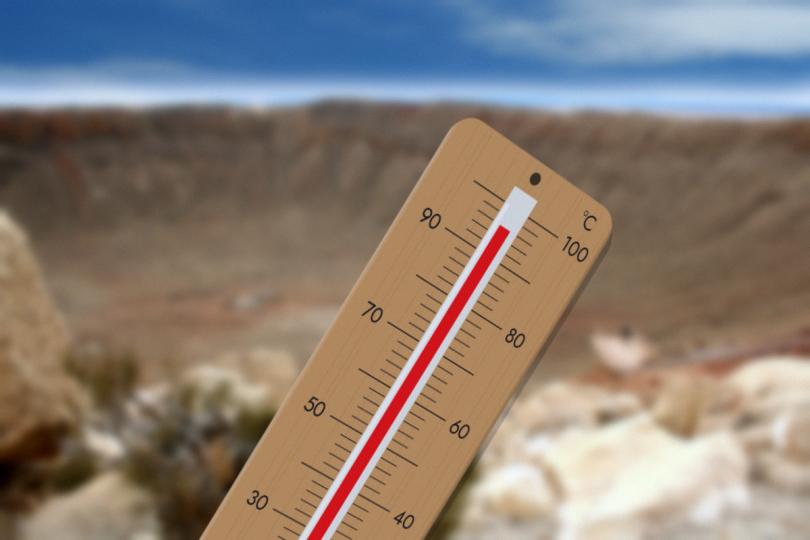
96,°C
